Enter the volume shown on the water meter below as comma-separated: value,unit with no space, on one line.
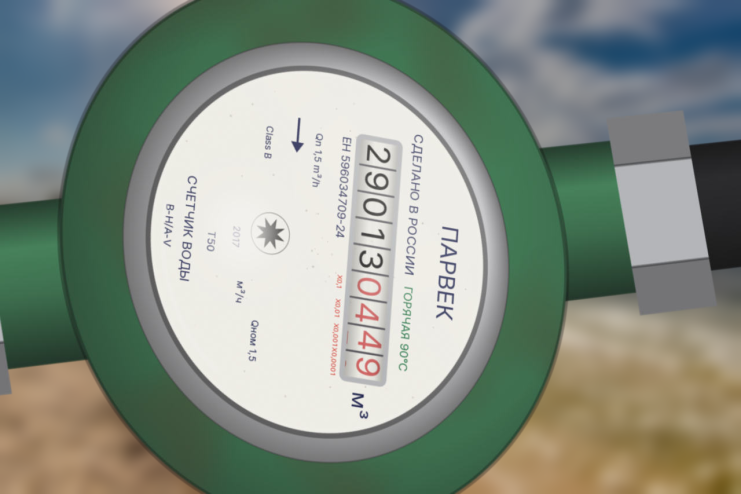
29013.0449,m³
